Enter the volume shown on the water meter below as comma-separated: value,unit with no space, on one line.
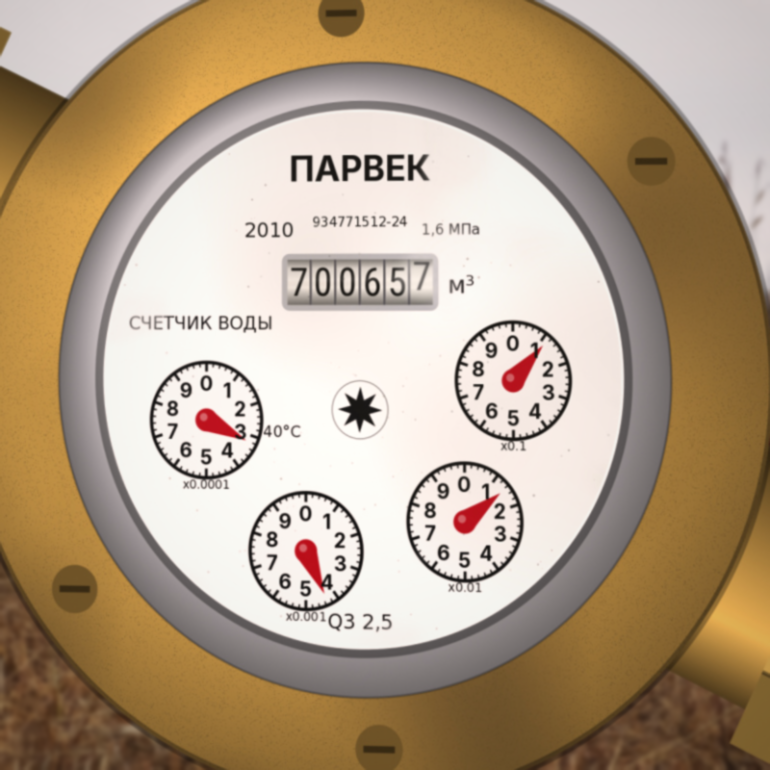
700657.1143,m³
